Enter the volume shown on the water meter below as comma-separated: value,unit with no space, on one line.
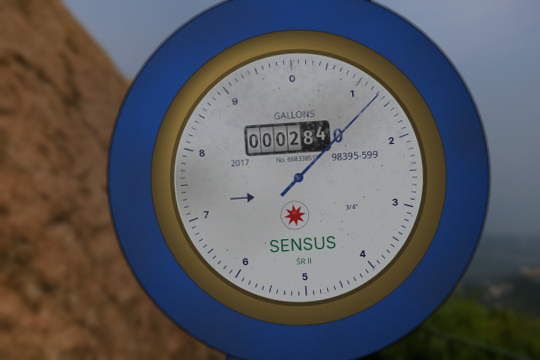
2841.3,gal
